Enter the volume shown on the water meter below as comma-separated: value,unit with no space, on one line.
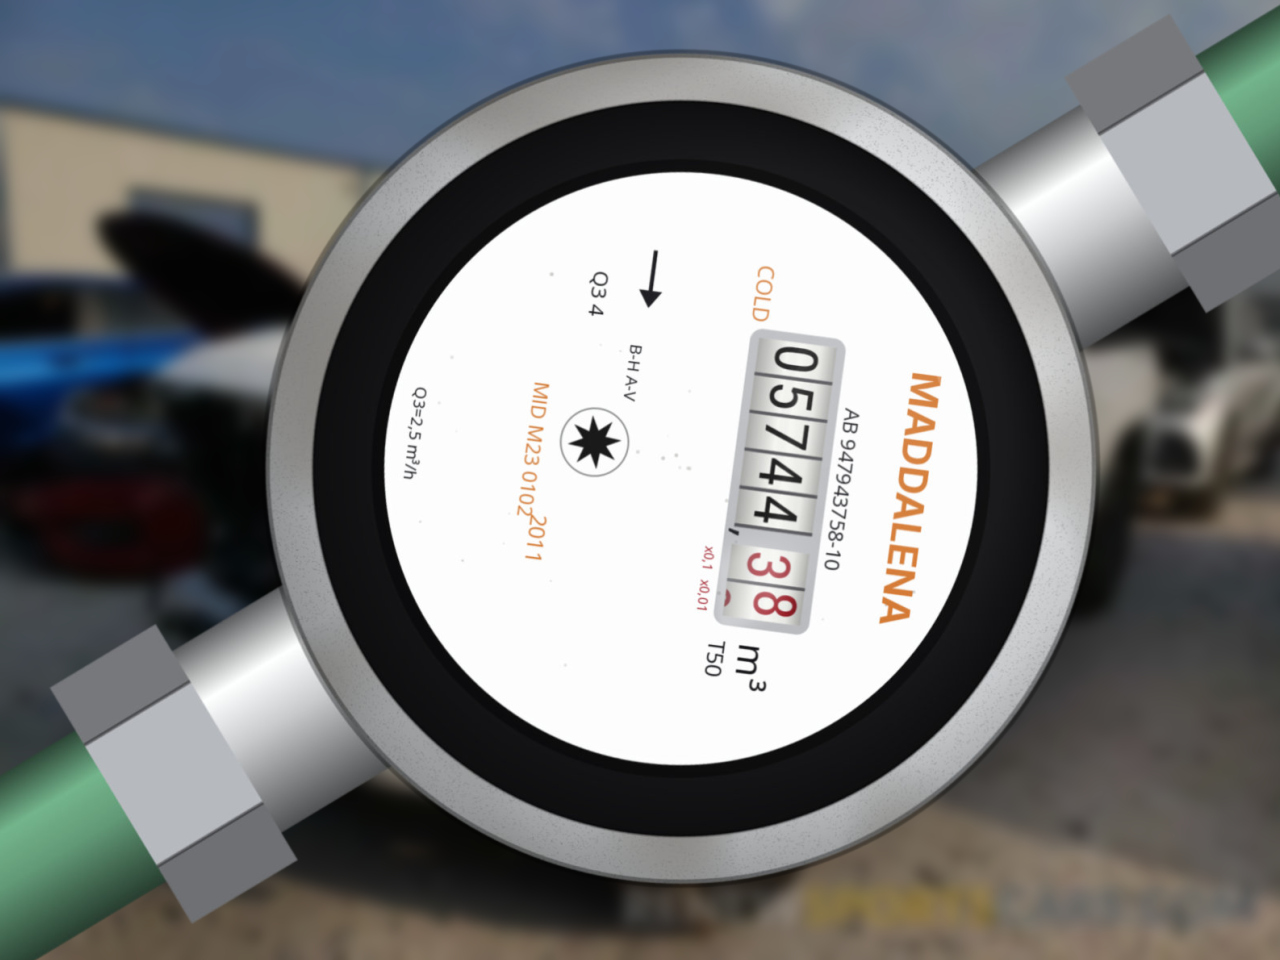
5744.38,m³
